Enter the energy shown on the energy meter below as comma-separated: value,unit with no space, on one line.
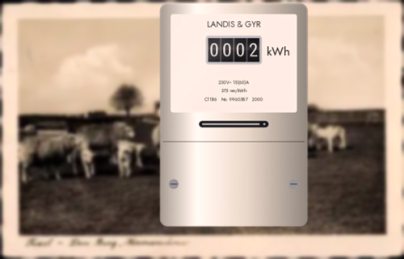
2,kWh
